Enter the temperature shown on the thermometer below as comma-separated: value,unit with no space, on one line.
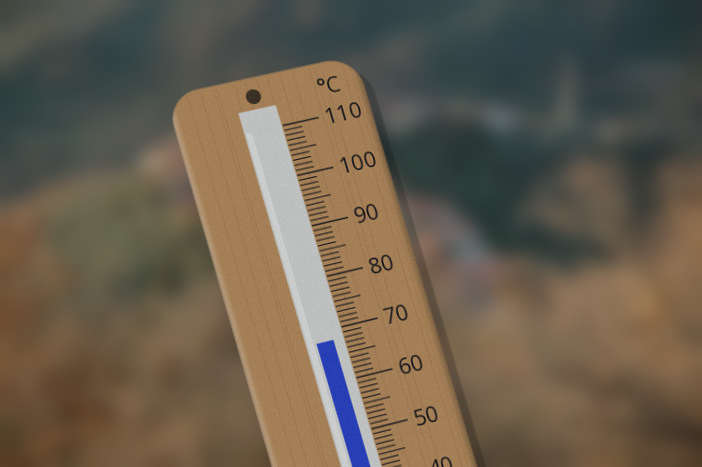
68,°C
